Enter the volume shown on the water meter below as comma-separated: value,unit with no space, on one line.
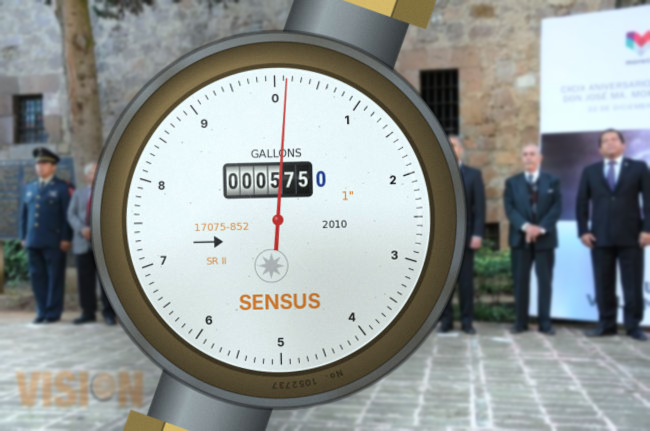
5750.1,gal
